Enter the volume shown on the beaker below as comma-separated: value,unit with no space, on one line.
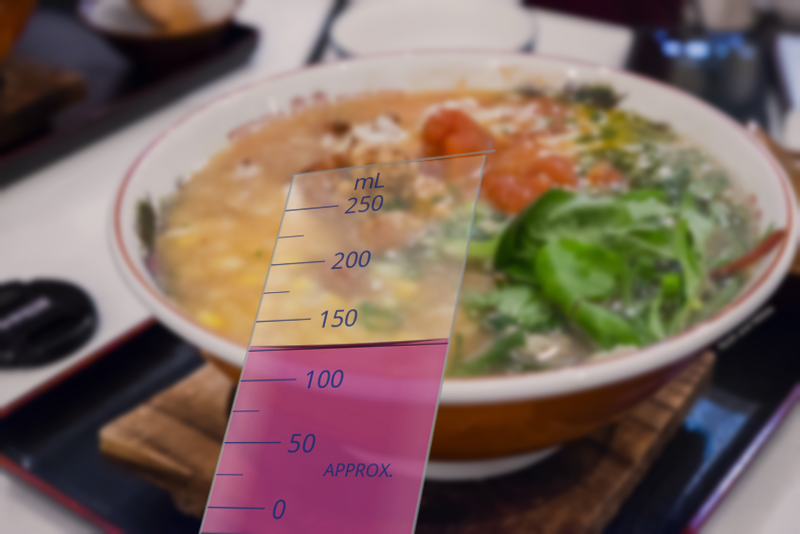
125,mL
